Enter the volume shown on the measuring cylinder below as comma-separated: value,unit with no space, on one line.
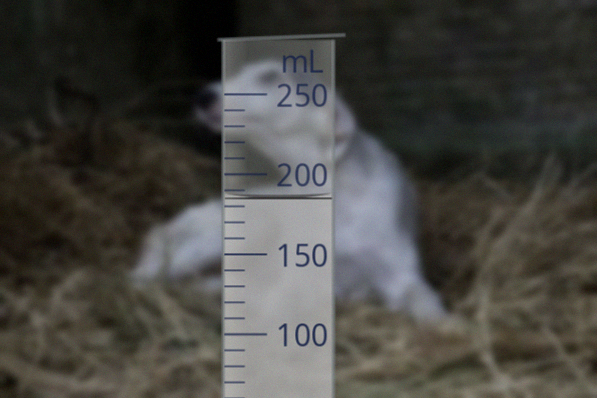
185,mL
